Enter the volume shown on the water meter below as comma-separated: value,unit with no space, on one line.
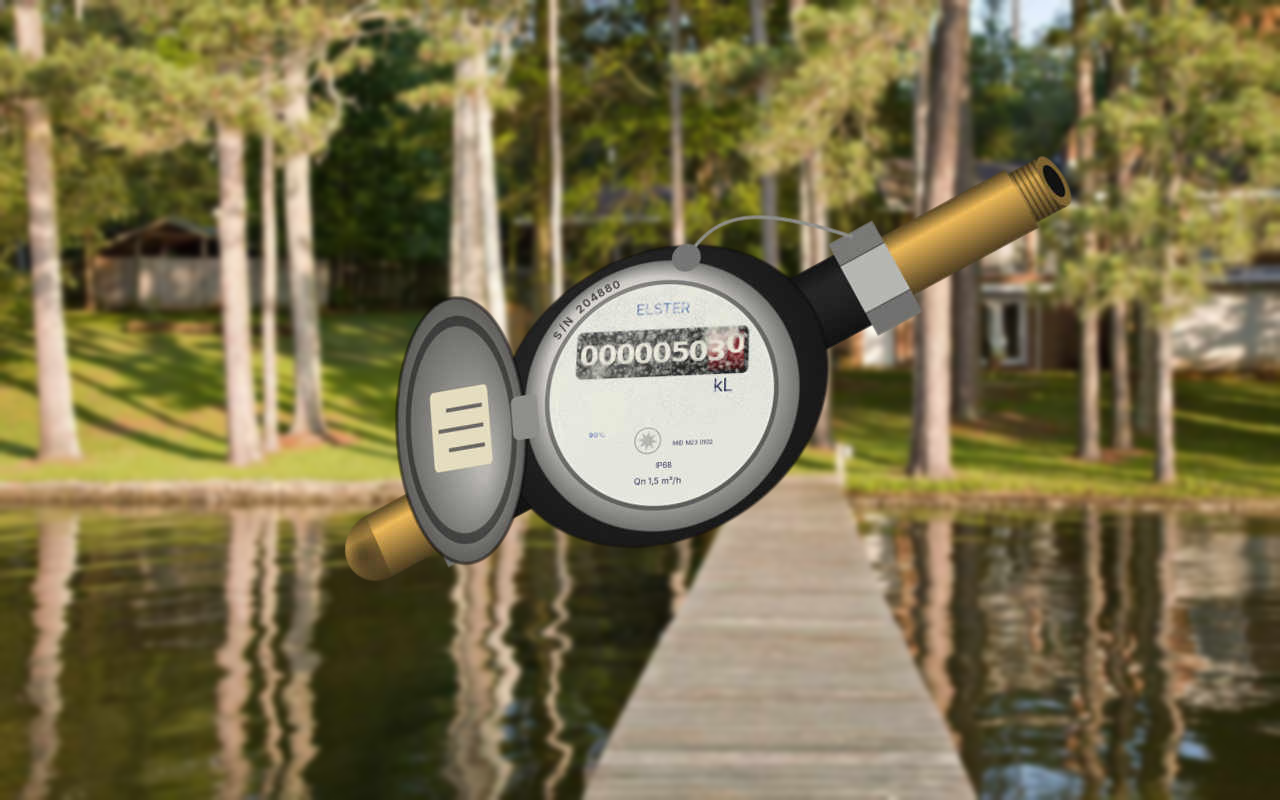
50.30,kL
